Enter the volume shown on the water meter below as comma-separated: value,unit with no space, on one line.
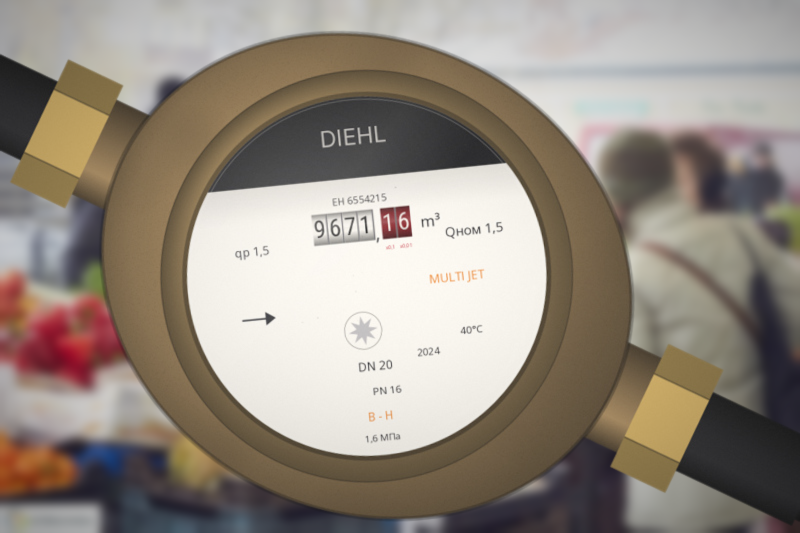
9671.16,m³
